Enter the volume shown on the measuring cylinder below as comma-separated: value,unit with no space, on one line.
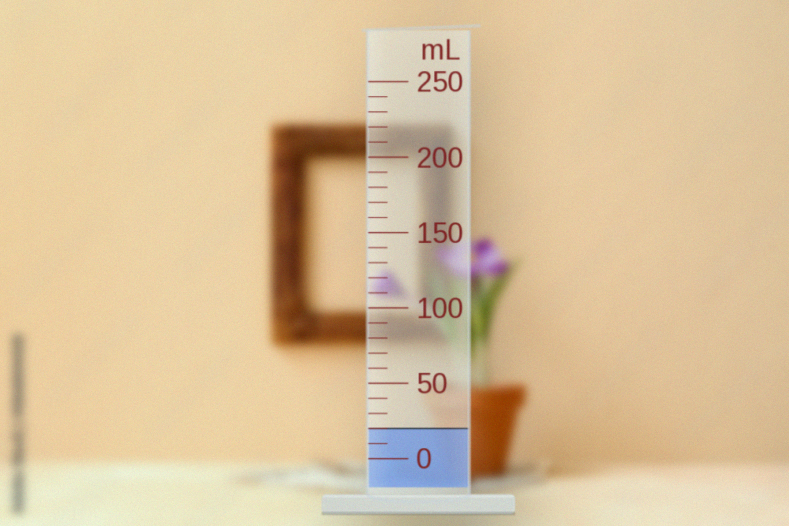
20,mL
